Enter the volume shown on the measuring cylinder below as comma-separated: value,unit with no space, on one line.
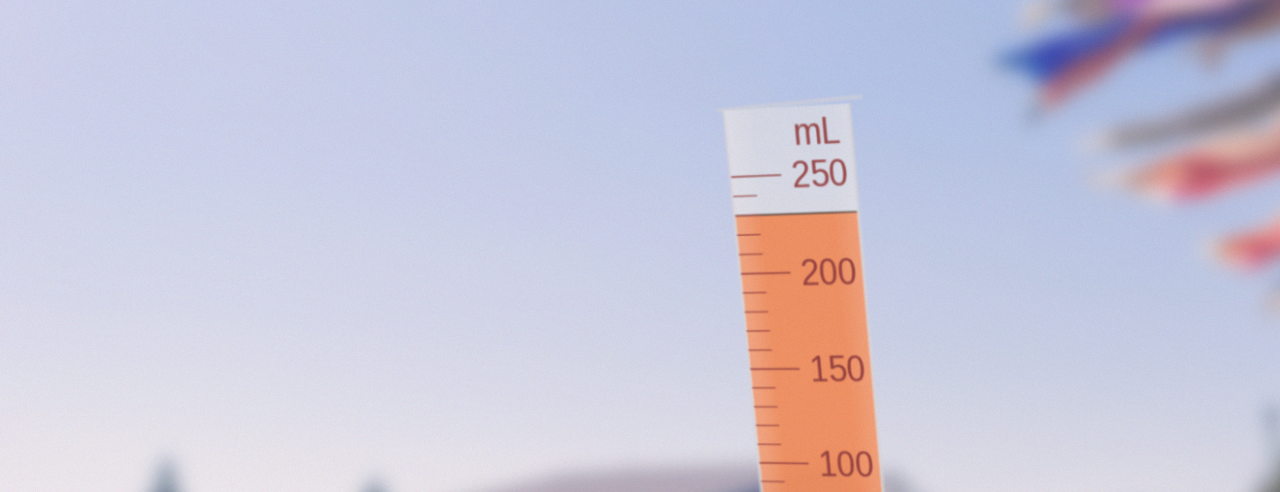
230,mL
